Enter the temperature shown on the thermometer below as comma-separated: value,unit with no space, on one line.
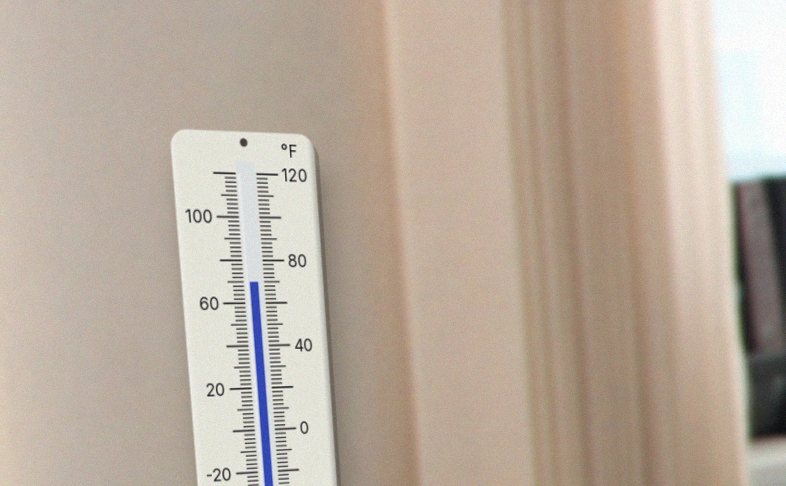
70,°F
